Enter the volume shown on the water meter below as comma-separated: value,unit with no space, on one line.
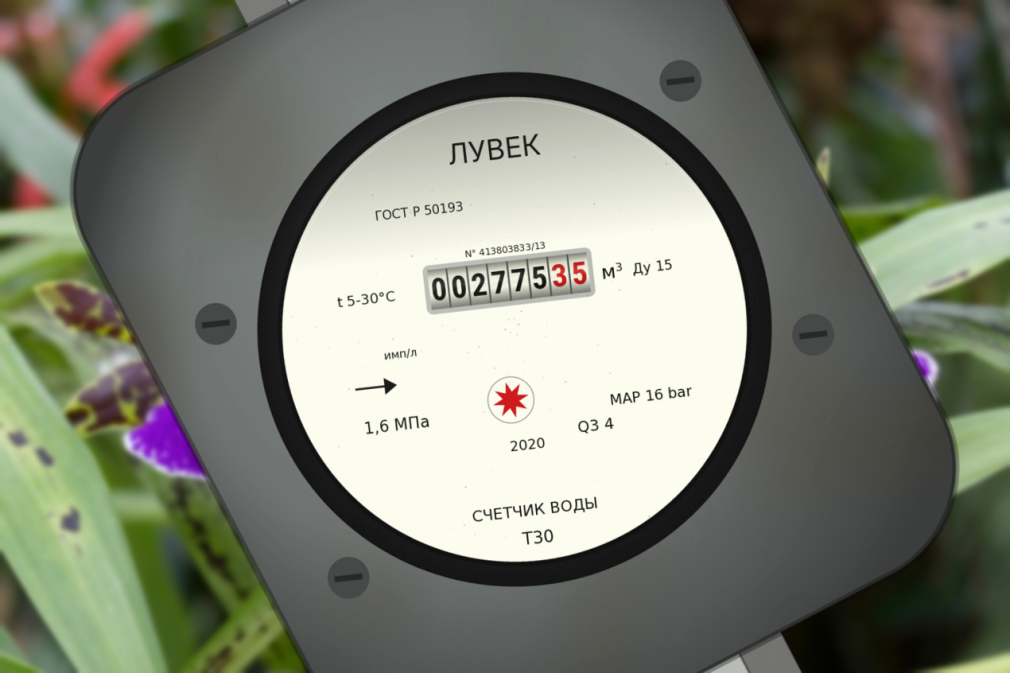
2775.35,m³
